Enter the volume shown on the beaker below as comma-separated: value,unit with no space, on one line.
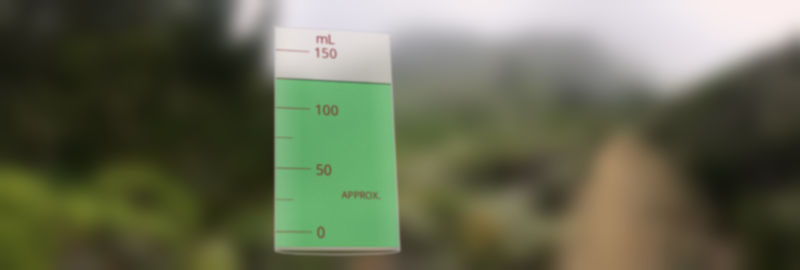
125,mL
